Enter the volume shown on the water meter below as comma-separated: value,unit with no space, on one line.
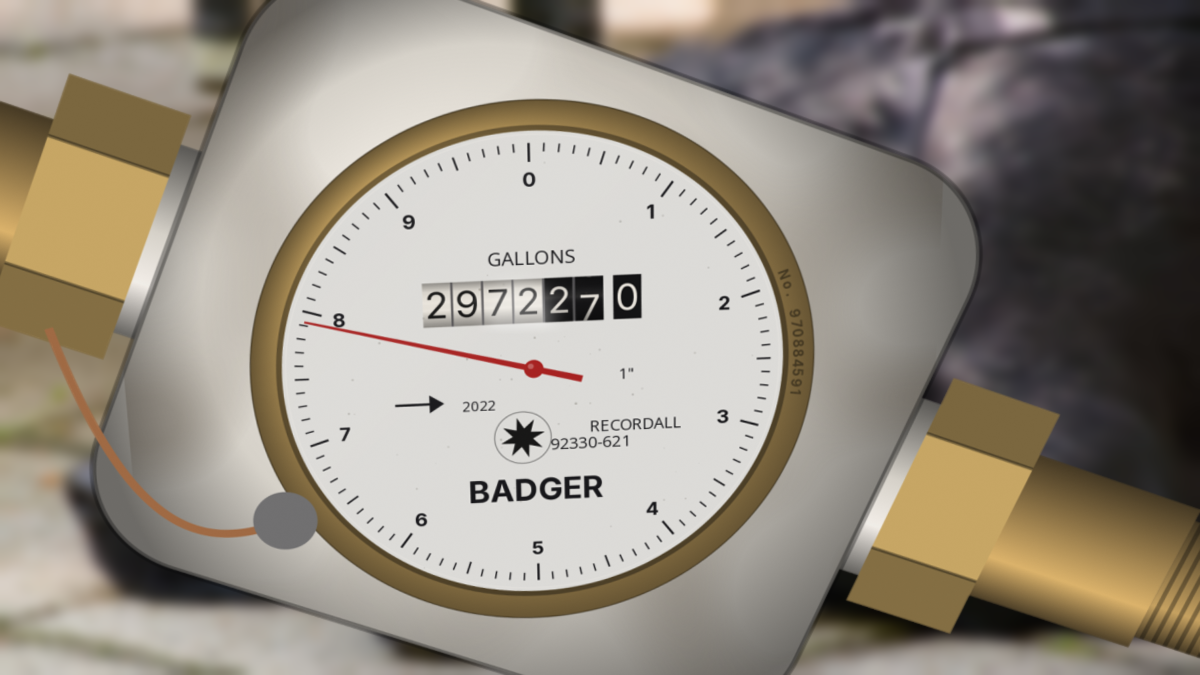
2972267.9,gal
